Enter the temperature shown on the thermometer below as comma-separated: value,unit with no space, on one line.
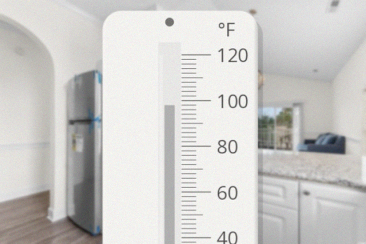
98,°F
